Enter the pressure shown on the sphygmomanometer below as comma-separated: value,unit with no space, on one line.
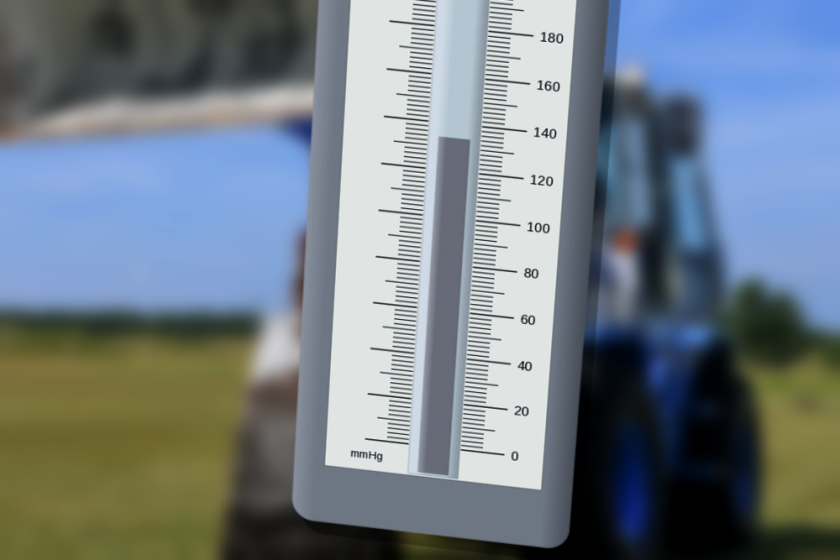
134,mmHg
